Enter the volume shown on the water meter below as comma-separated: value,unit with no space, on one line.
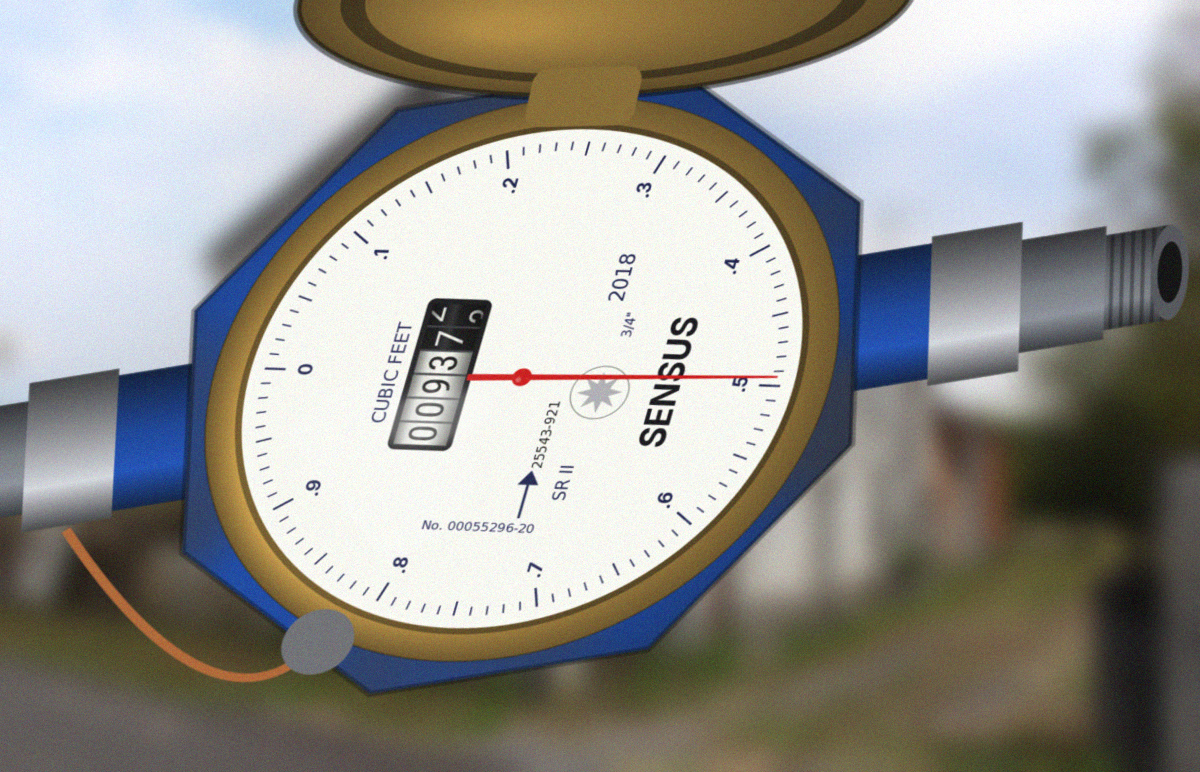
9372.49,ft³
